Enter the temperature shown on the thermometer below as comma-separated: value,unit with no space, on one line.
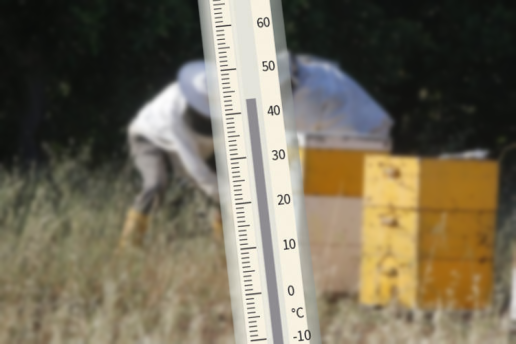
43,°C
